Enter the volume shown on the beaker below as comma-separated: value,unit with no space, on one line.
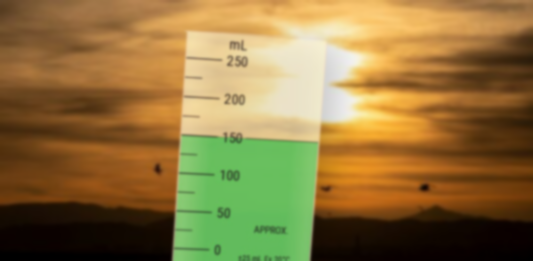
150,mL
